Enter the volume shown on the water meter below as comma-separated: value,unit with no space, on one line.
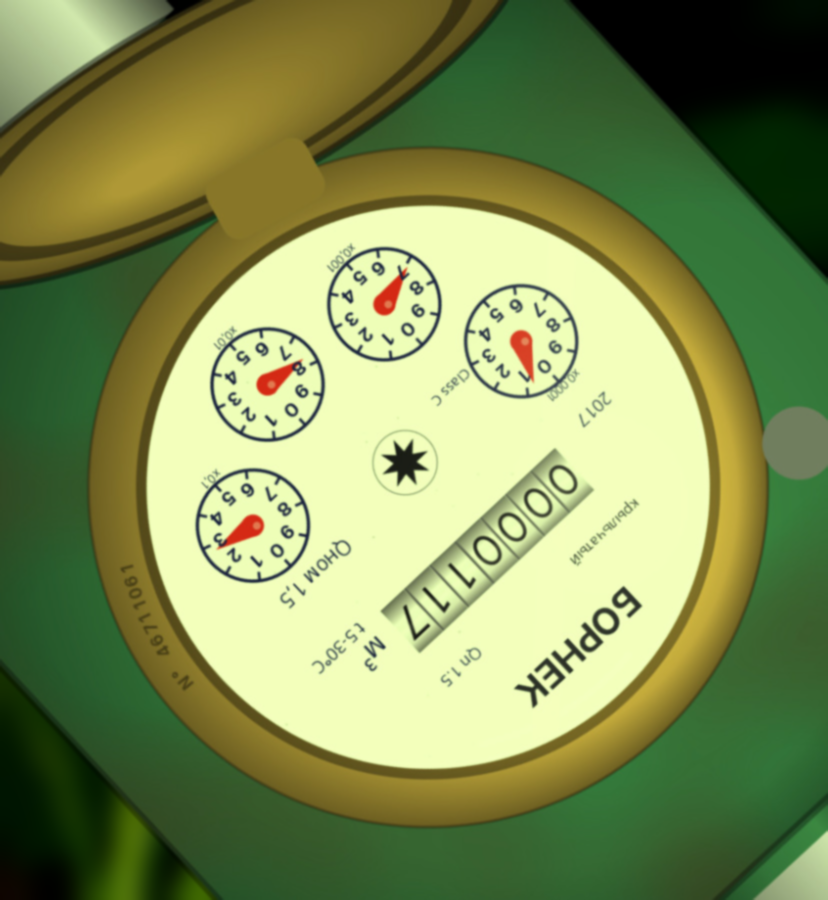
117.2770,m³
